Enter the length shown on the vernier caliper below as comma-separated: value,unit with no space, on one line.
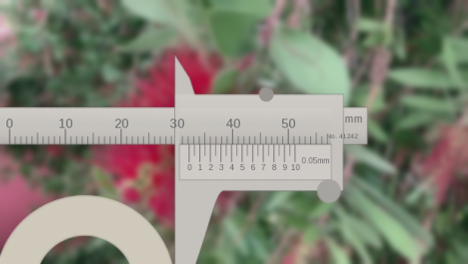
32.2,mm
